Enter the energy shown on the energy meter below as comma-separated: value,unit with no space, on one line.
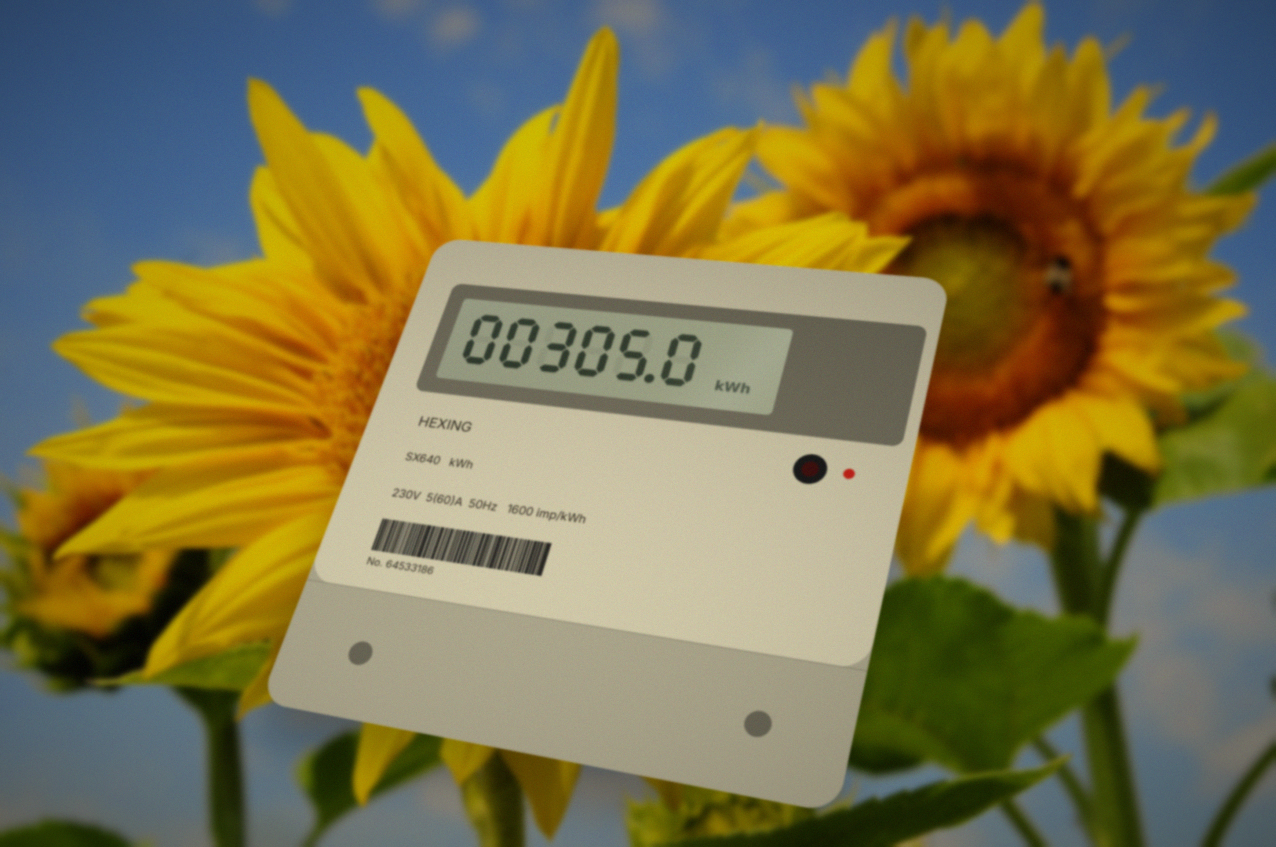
305.0,kWh
